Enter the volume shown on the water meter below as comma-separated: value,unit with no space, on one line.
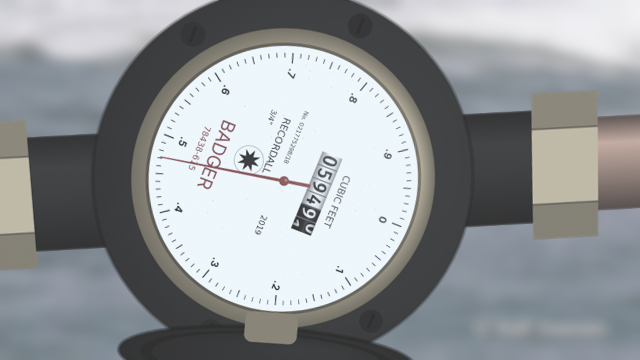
59490.47,ft³
